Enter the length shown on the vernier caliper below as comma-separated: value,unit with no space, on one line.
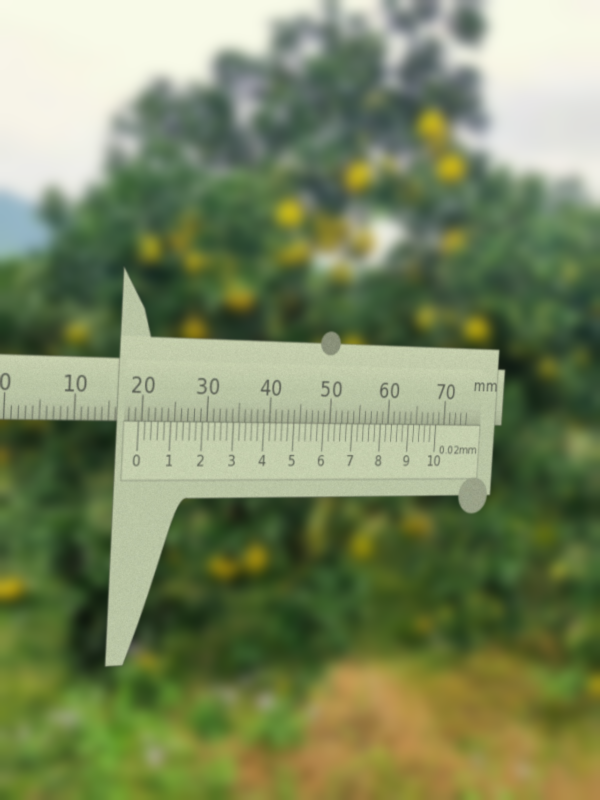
19.5,mm
